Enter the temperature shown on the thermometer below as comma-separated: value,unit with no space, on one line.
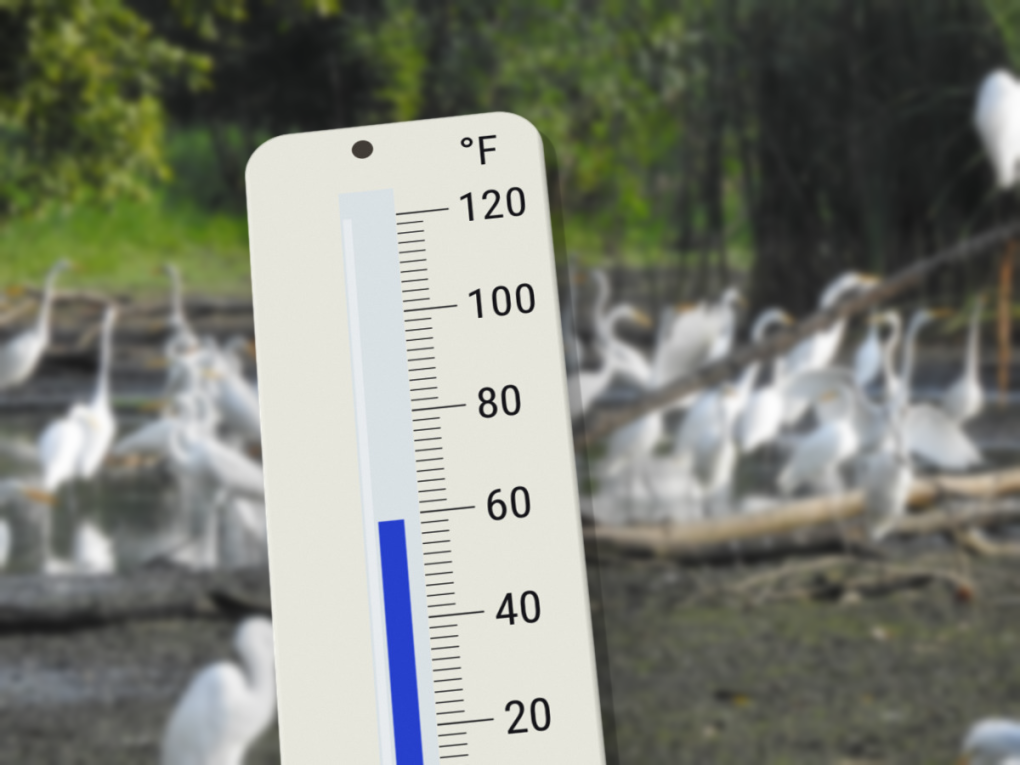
59,°F
